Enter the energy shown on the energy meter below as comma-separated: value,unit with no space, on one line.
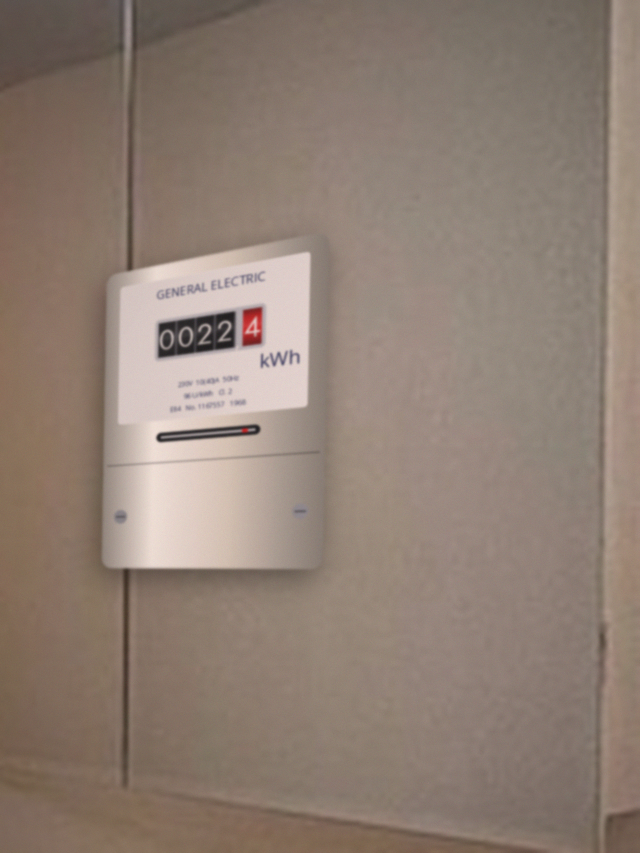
22.4,kWh
